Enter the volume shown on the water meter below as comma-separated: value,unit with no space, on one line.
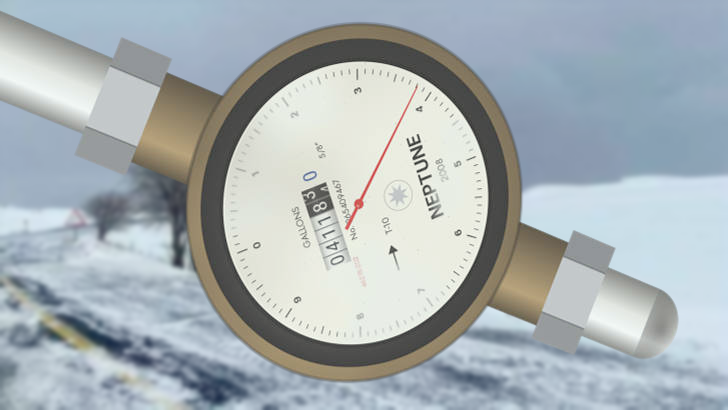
411833.8,gal
